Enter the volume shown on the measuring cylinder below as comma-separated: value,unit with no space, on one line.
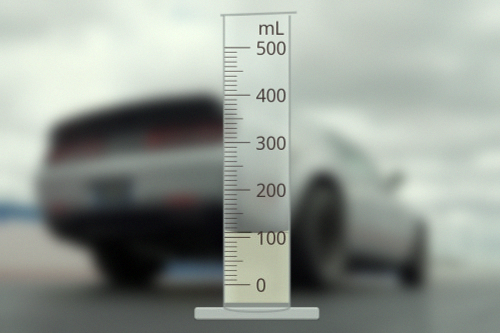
110,mL
